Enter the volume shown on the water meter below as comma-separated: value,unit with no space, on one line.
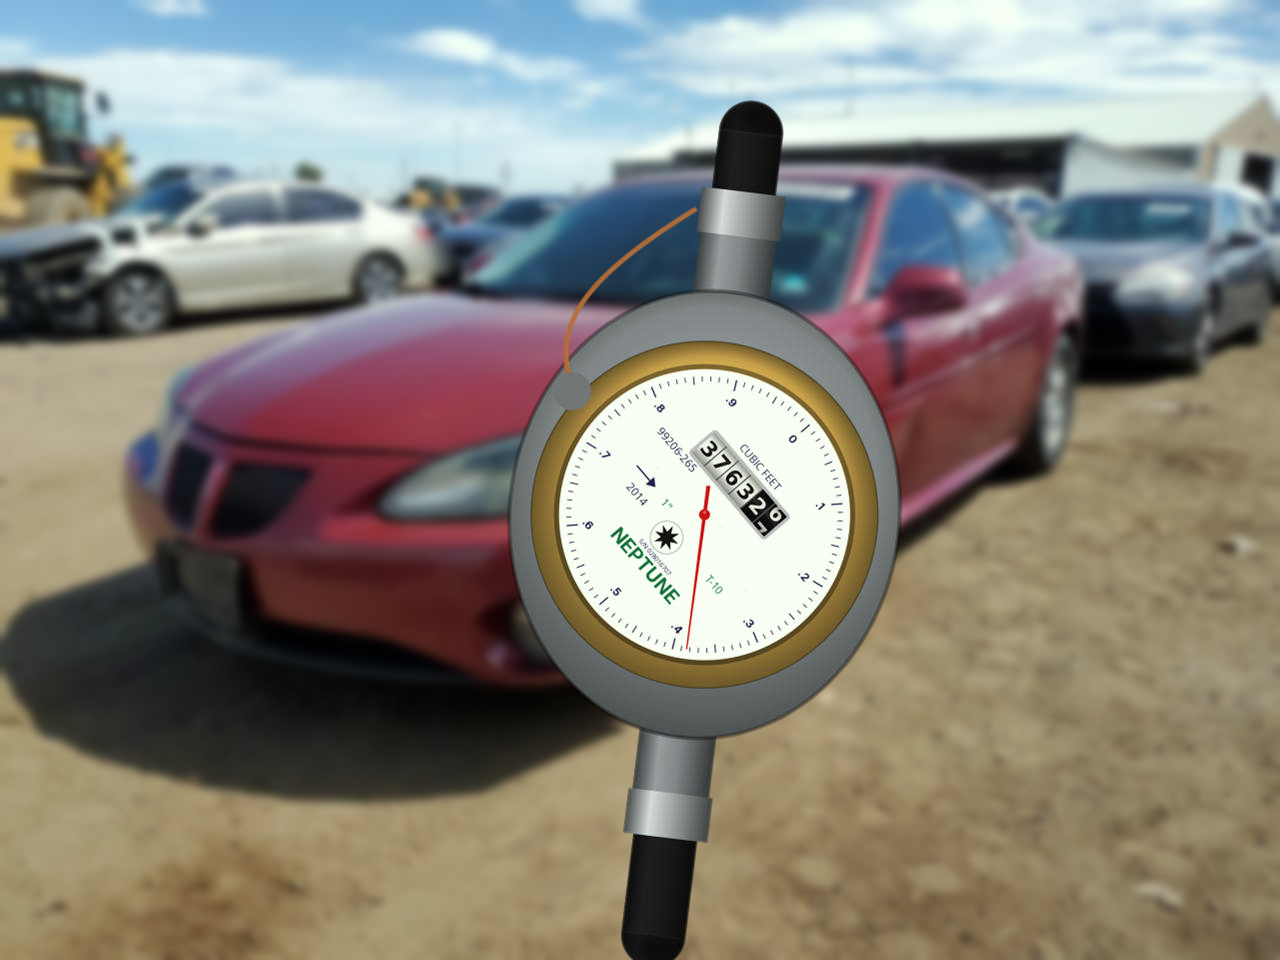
376326.38,ft³
